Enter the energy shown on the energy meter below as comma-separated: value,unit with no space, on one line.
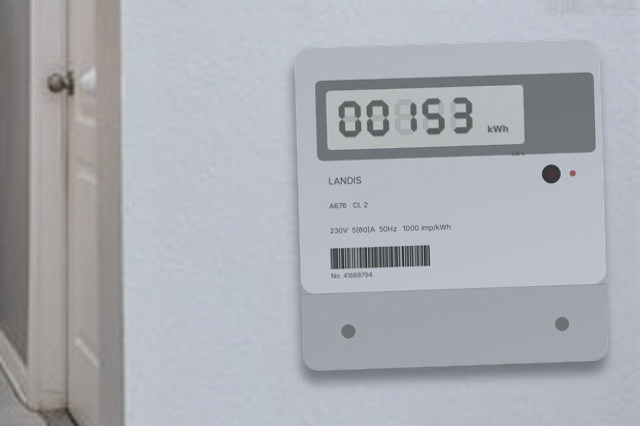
153,kWh
